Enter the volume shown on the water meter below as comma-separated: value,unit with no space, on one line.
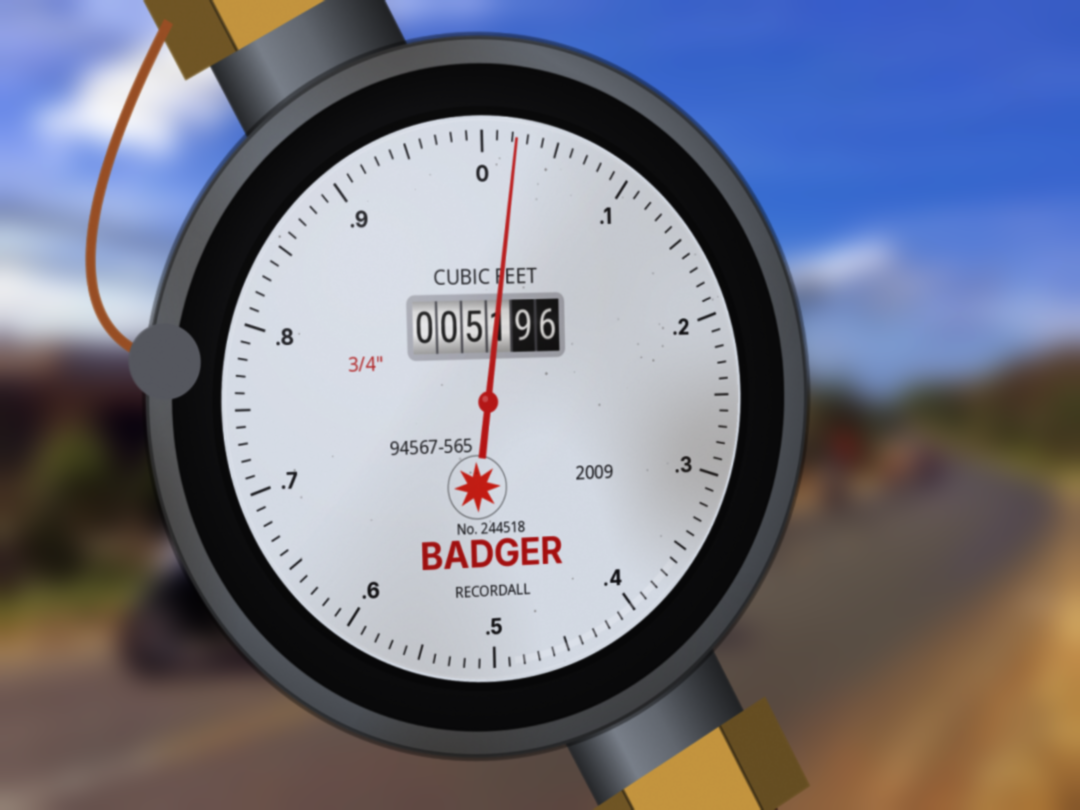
5196.02,ft³
